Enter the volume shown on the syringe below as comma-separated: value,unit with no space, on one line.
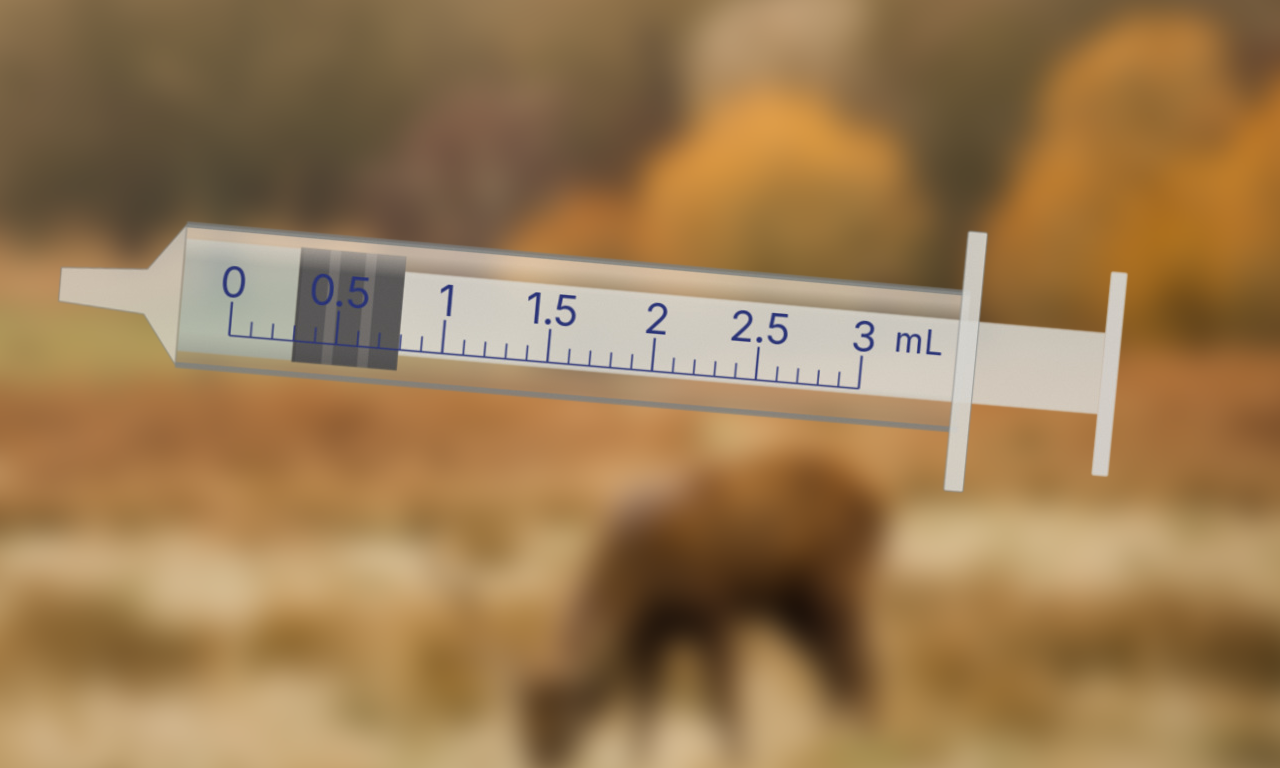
0.3,mL
